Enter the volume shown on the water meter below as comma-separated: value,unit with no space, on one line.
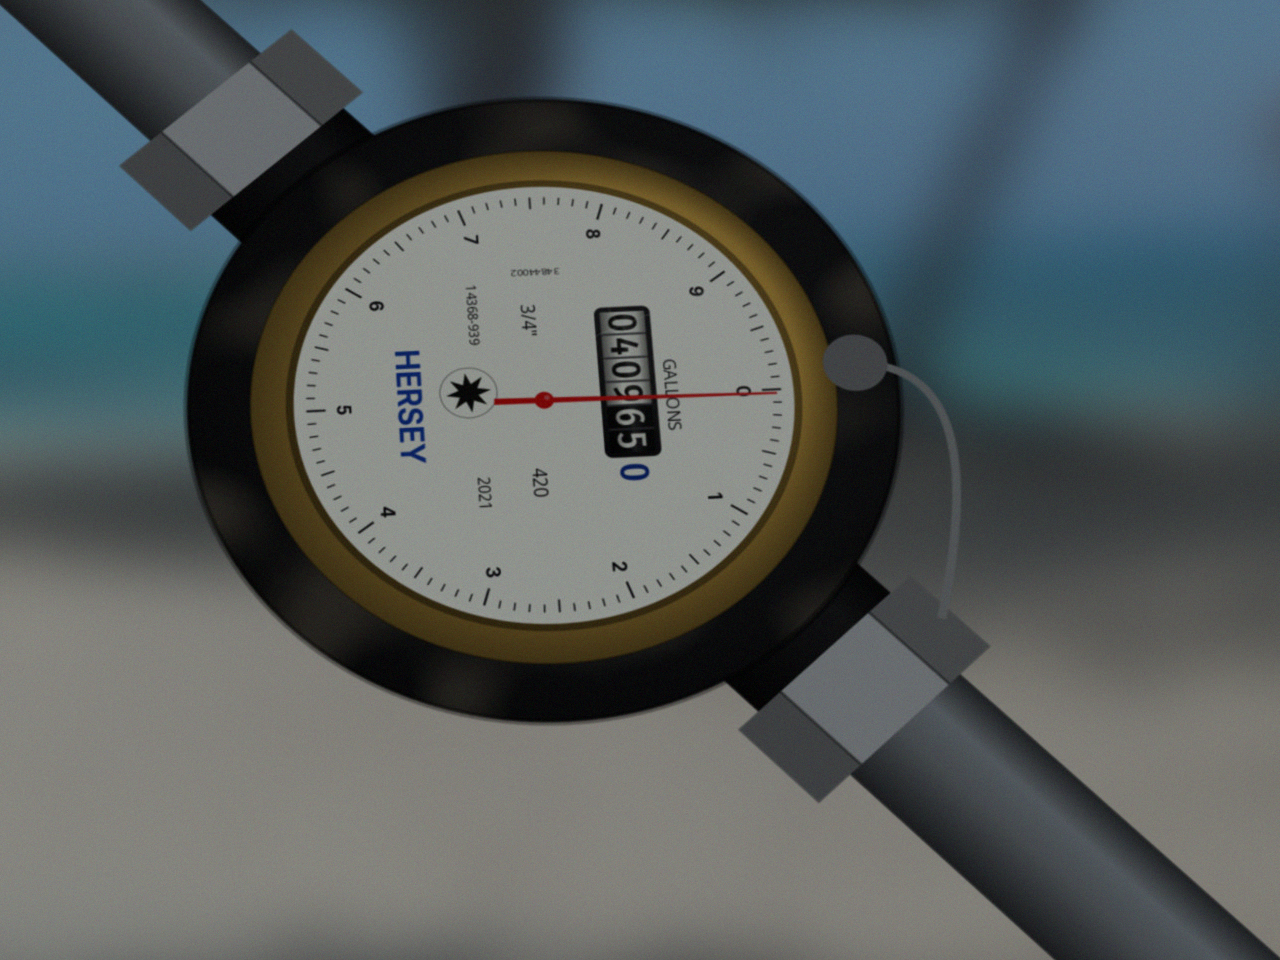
409650.0,gal
